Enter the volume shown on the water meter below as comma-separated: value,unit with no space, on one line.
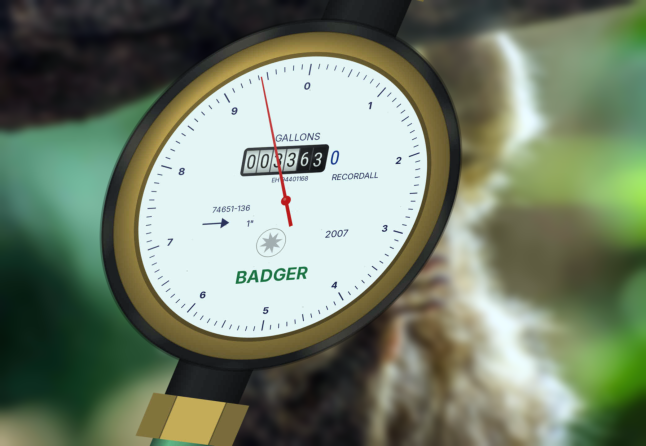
33629.4,gal
